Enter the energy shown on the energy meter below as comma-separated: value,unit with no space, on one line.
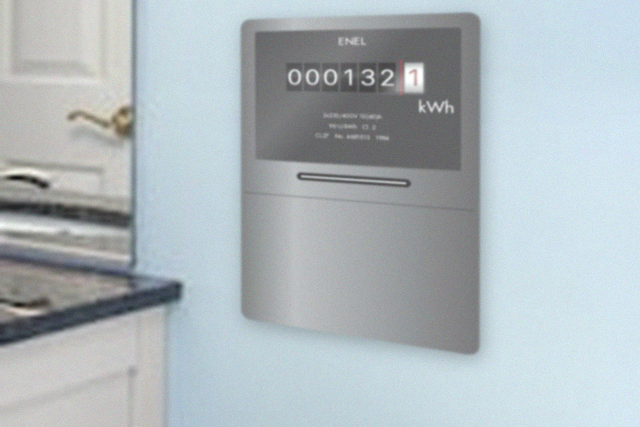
132.1,kWh
